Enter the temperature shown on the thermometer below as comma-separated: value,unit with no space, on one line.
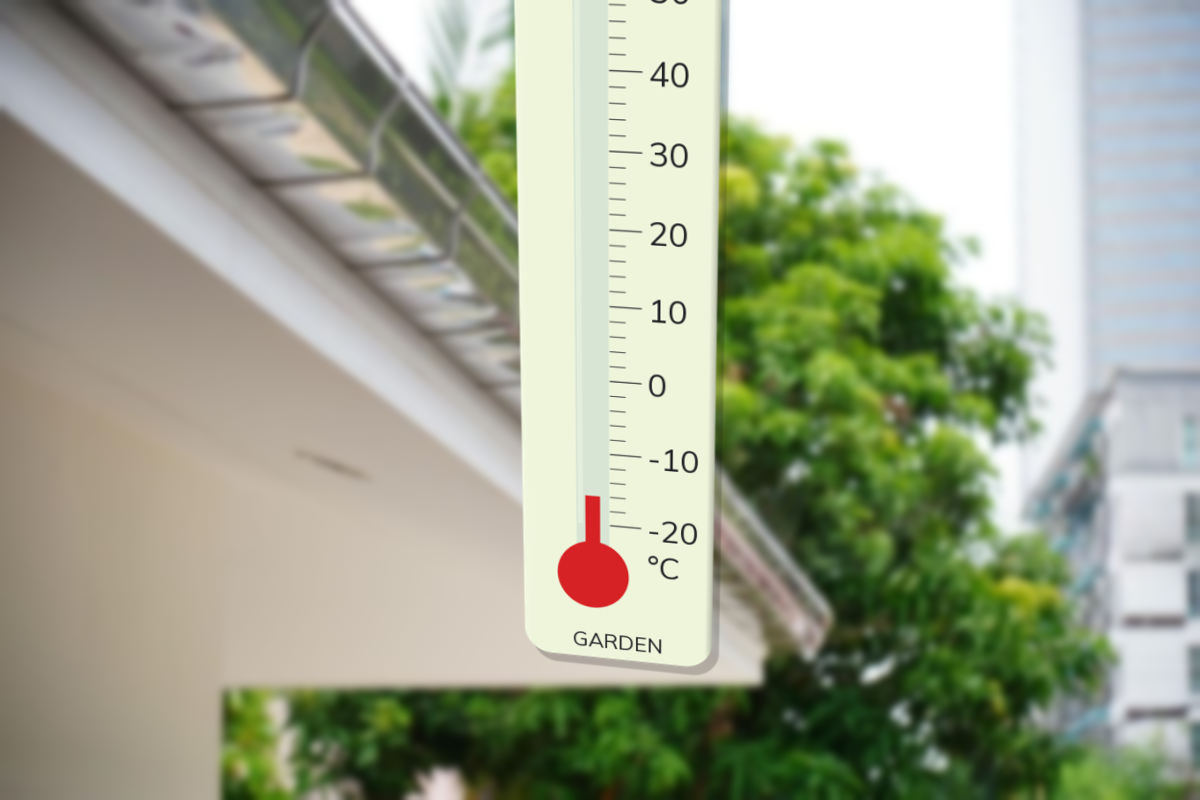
-16,°C
